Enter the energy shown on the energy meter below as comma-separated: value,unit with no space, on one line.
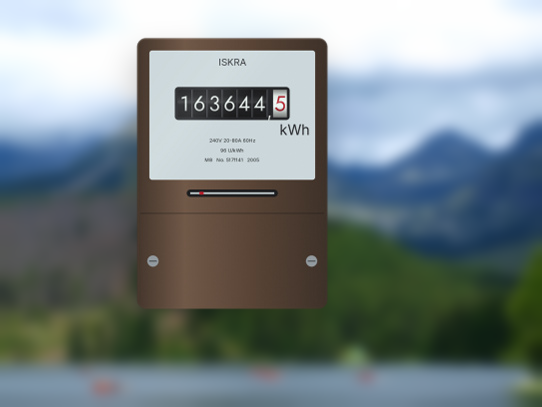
163644.5,kWh
